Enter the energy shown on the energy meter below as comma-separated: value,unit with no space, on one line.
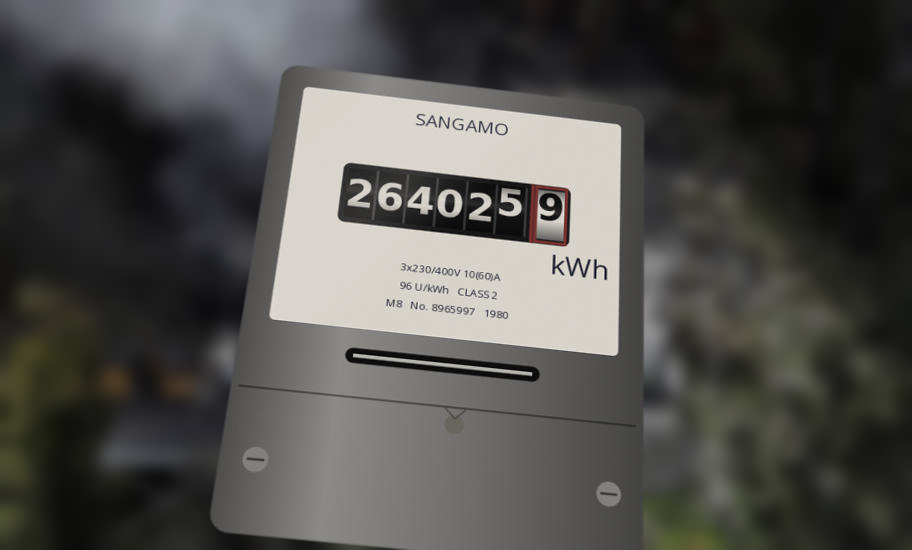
264025.9,kWh
